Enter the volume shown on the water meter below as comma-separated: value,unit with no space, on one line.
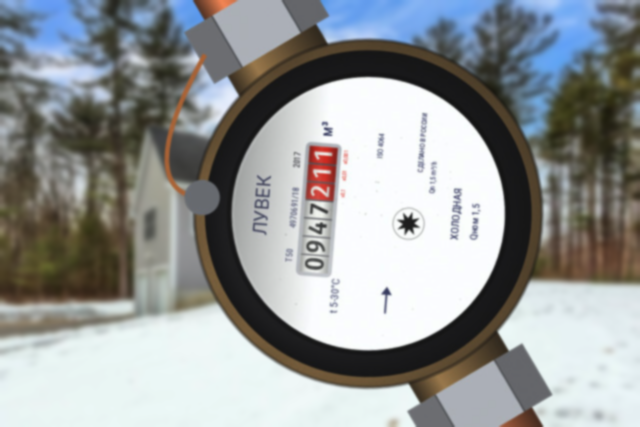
947.211,m³
